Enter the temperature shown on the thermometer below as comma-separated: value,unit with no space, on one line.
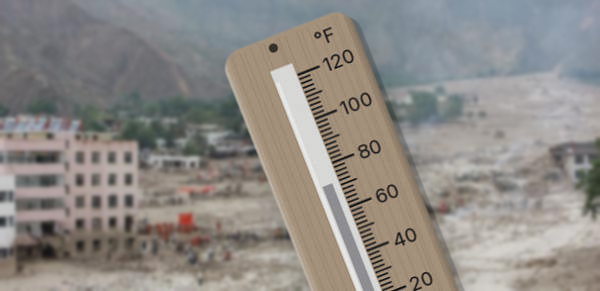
72,°F
